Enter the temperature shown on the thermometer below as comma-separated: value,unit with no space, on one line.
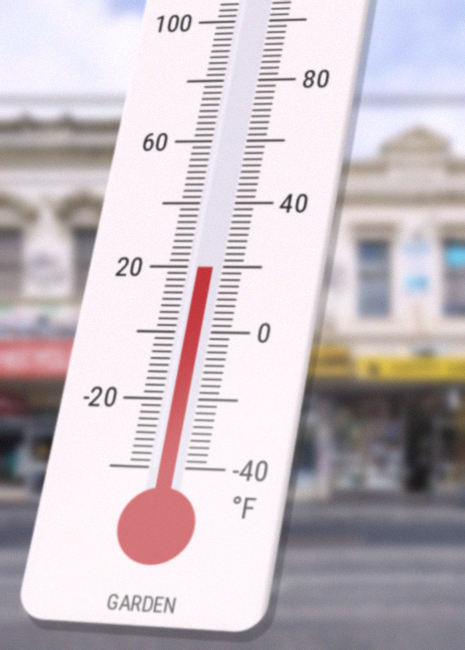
20,°F
